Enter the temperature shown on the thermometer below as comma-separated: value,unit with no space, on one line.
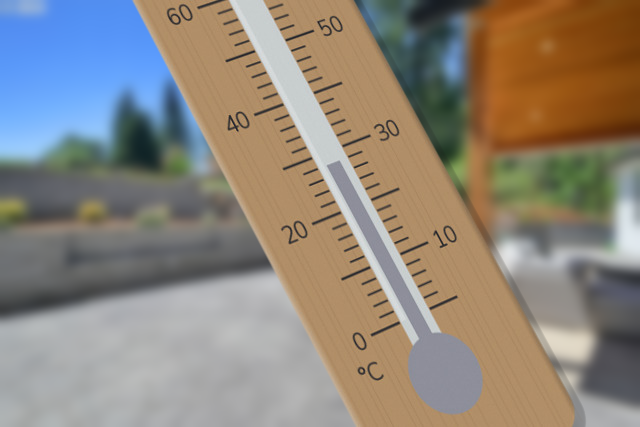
28,°C
